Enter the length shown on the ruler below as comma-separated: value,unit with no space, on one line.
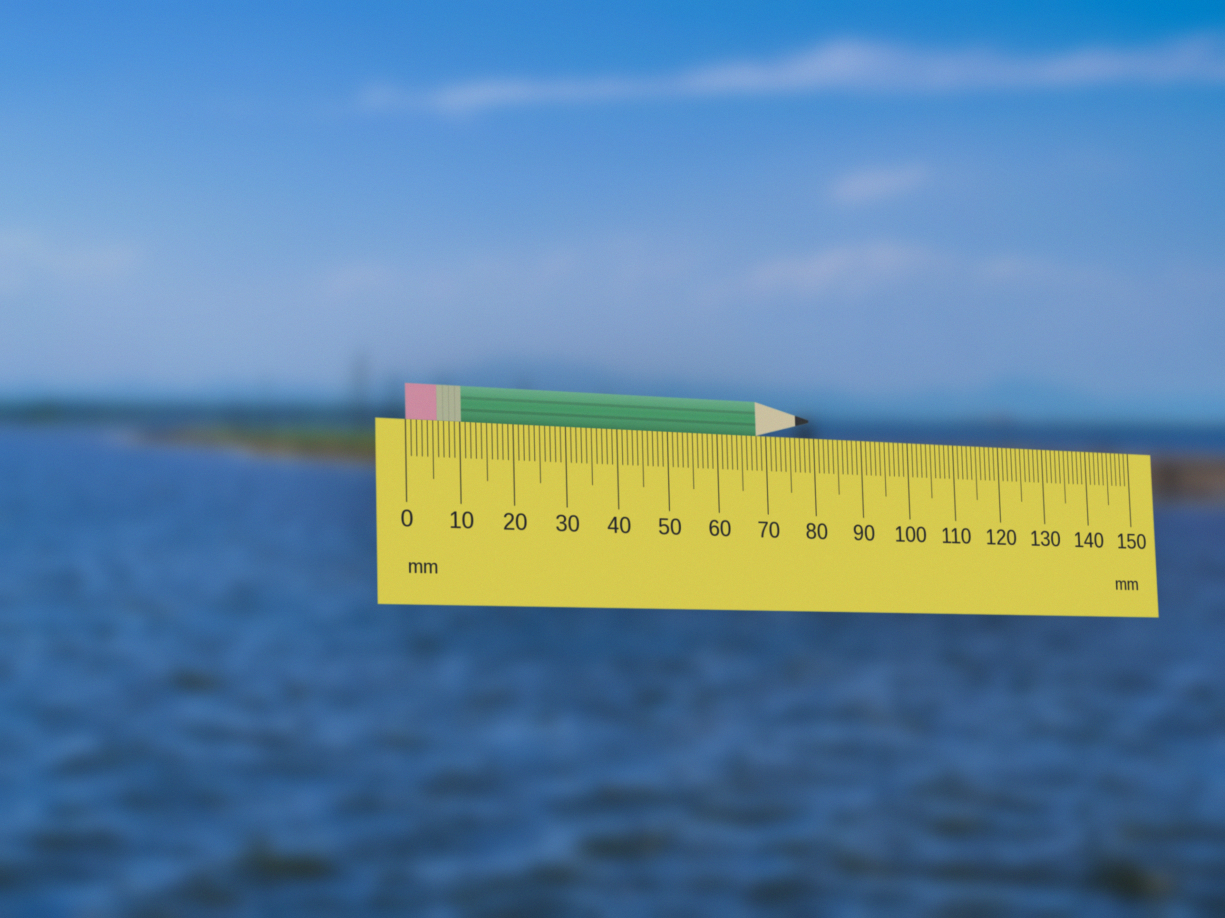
79,mm
